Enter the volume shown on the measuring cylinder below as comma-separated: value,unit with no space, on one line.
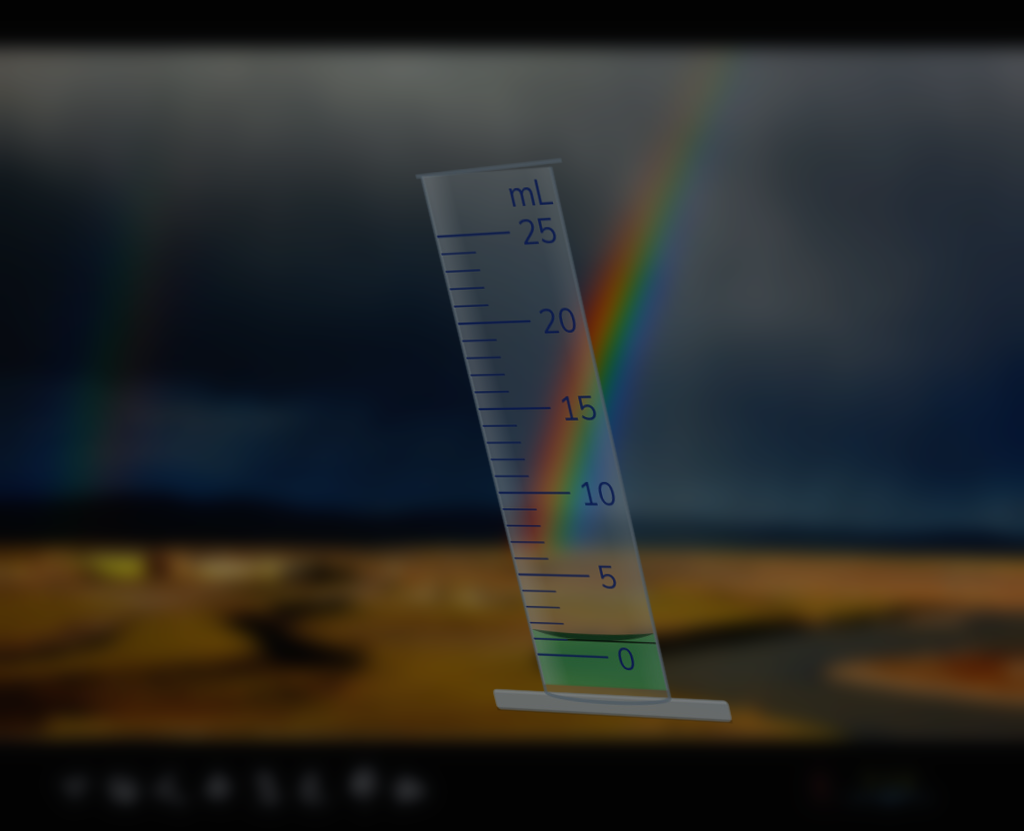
1,mL
